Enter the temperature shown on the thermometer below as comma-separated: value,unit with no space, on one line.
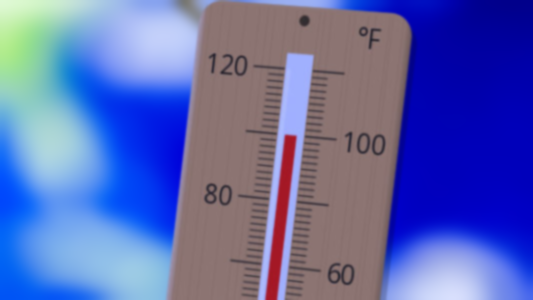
100,°F
